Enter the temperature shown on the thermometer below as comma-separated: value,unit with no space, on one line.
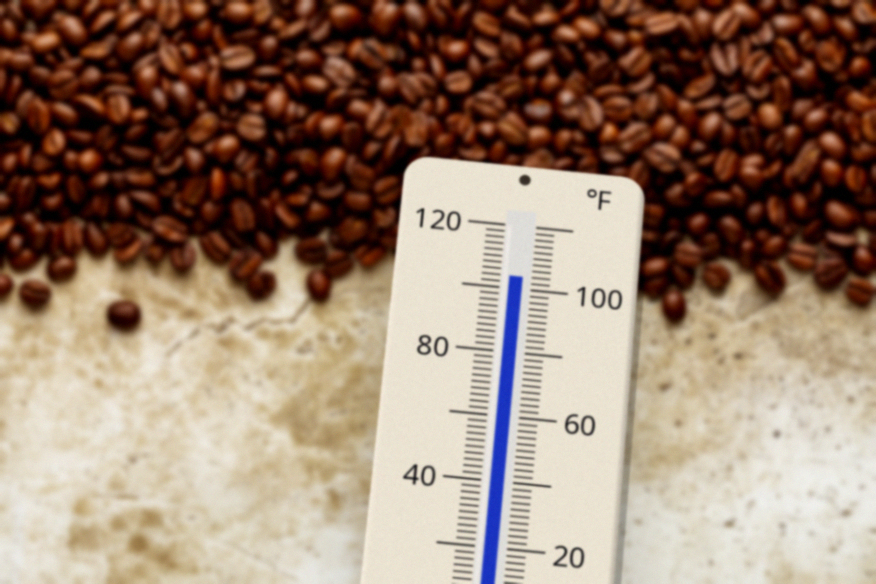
104,°F
